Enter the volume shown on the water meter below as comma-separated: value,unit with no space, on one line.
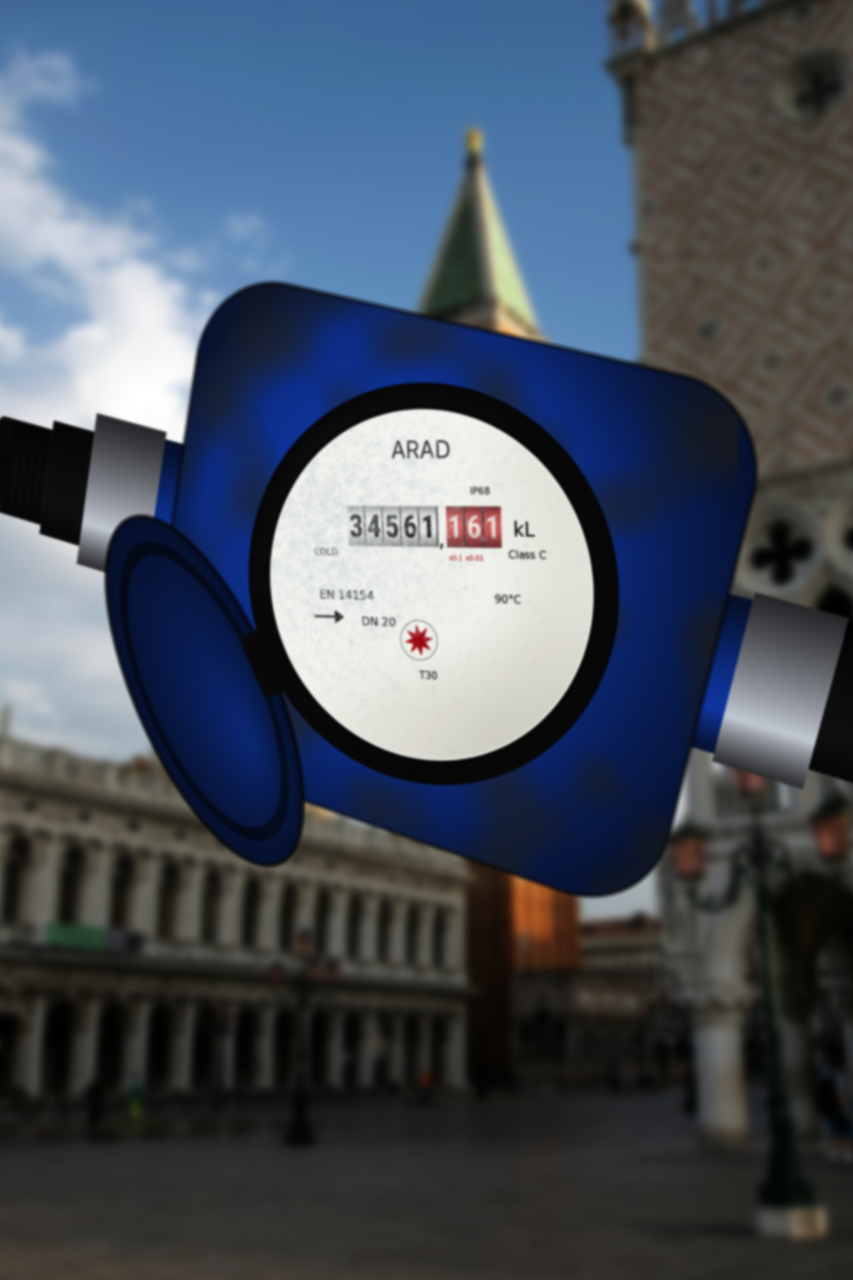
34561.161,kL
